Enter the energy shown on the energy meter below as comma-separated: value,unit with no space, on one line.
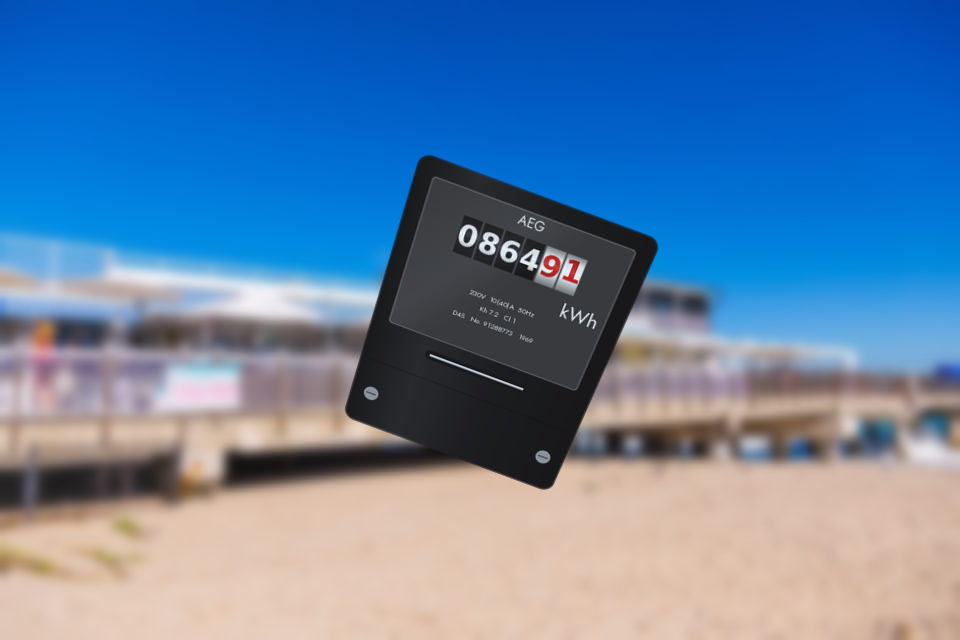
864.91,kWh
